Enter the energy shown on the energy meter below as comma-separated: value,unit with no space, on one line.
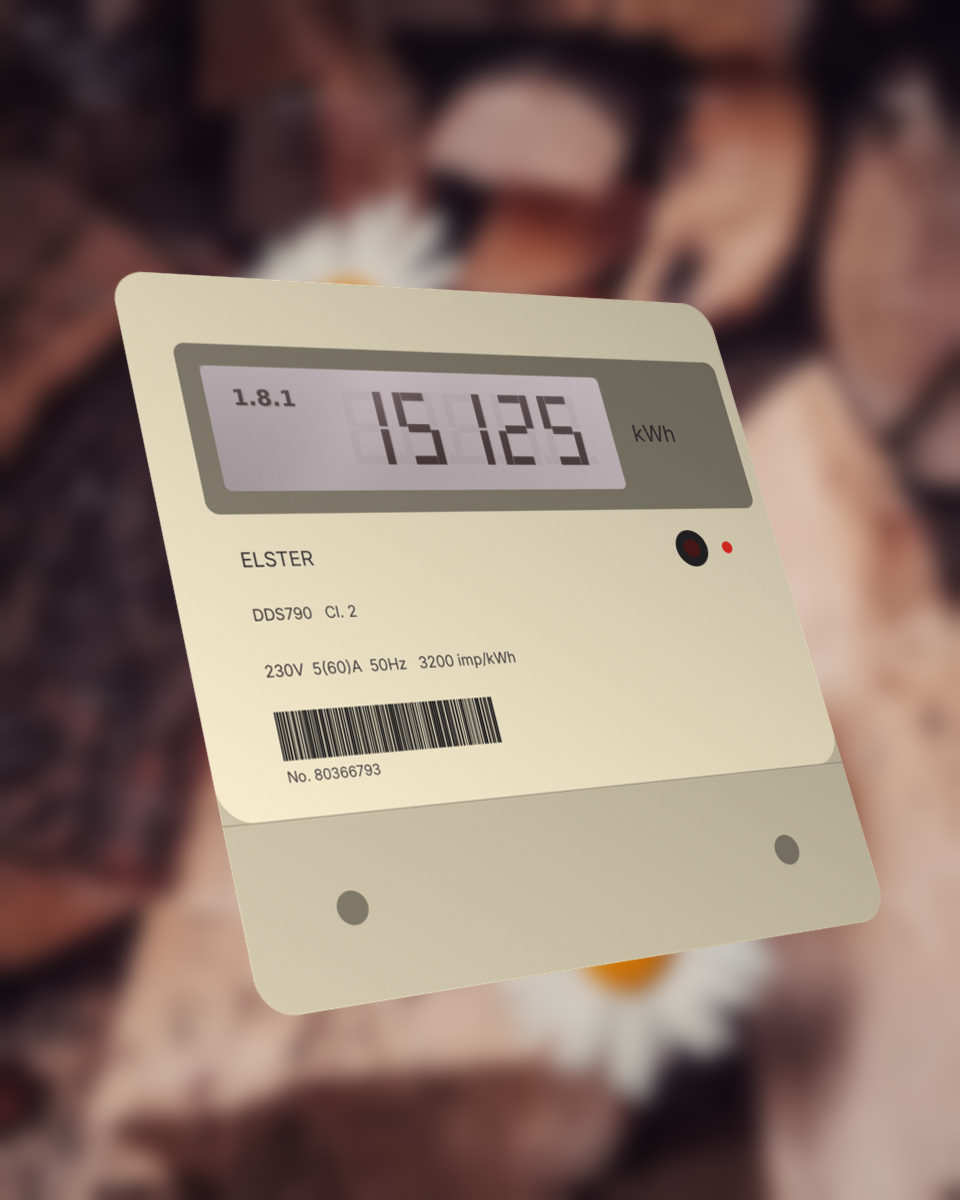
15125,kWh
